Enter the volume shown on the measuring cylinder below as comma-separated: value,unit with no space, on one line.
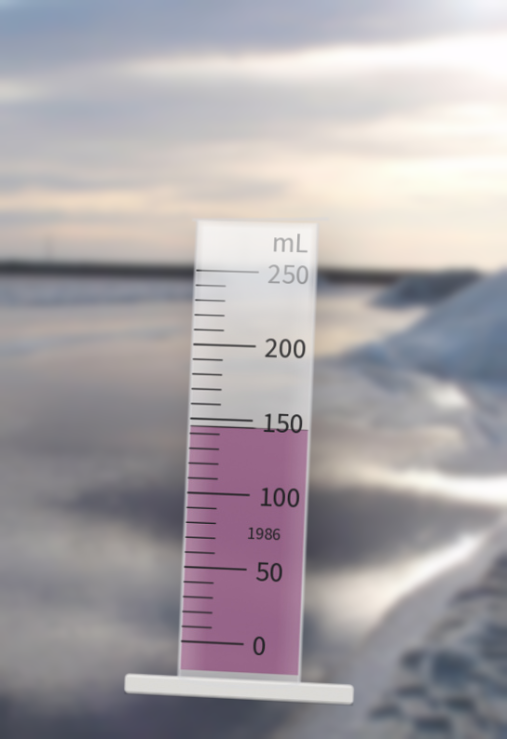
145,mL
